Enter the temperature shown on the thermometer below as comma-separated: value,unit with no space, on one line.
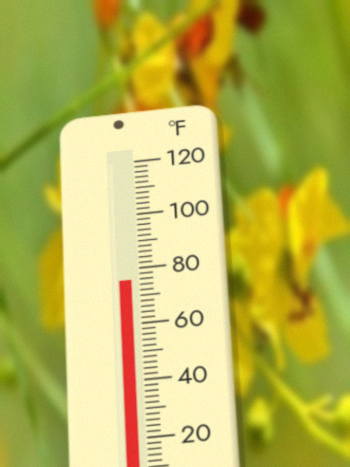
76,°F
